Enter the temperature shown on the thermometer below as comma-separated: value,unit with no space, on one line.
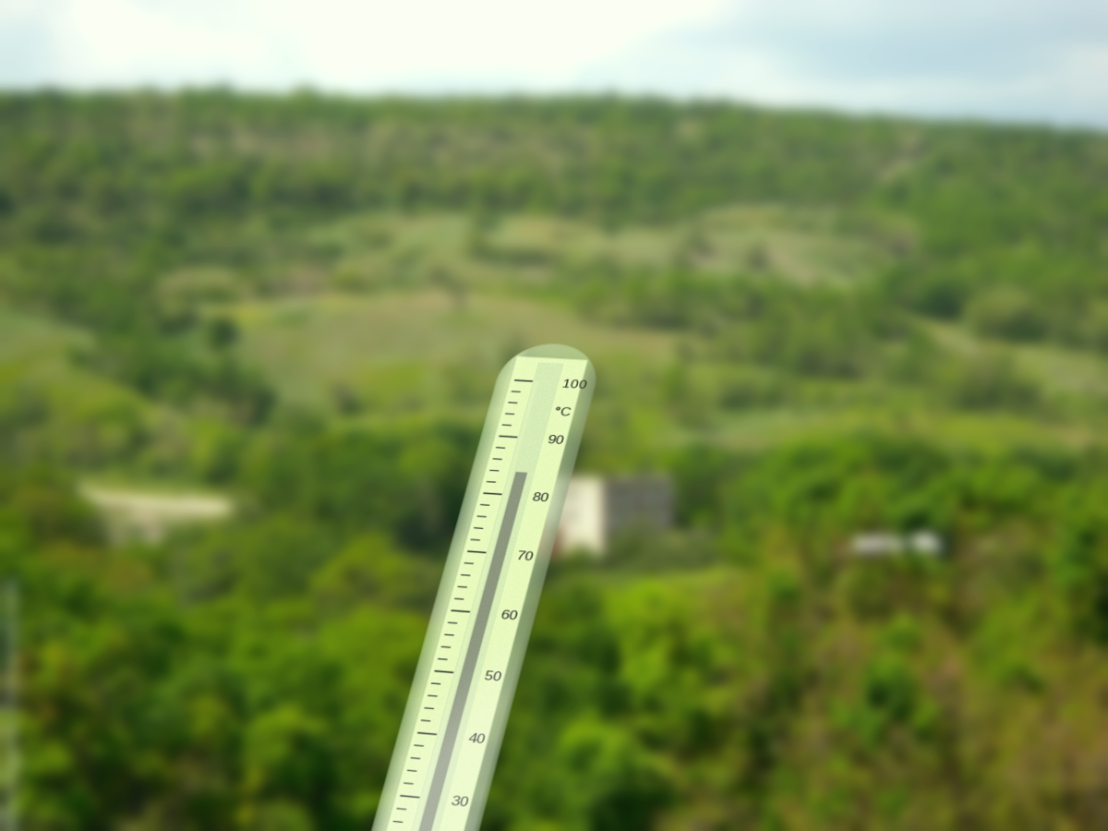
84,°C
